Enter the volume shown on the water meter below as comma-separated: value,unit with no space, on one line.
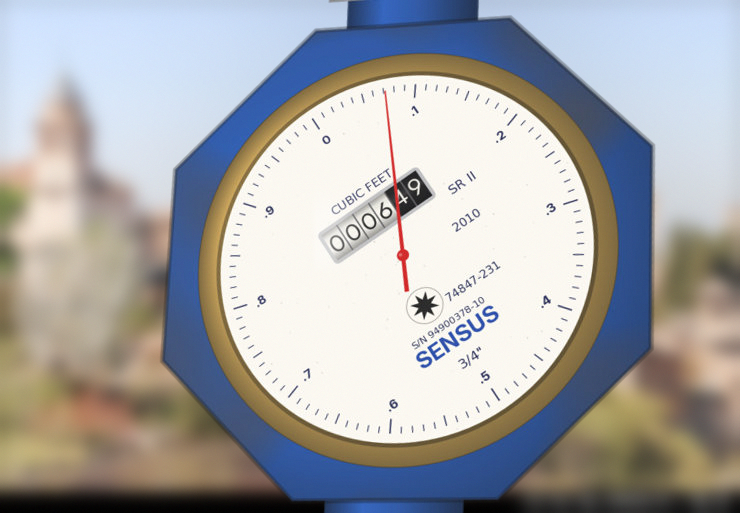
649.07,ft³
